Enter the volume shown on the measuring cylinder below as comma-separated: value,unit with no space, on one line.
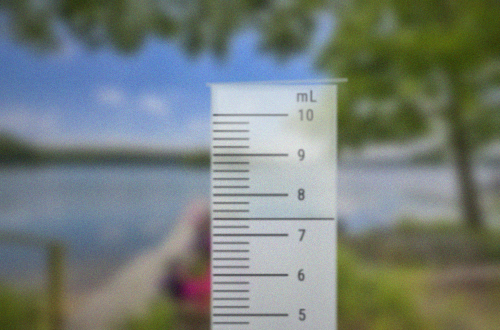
7.4,mL
